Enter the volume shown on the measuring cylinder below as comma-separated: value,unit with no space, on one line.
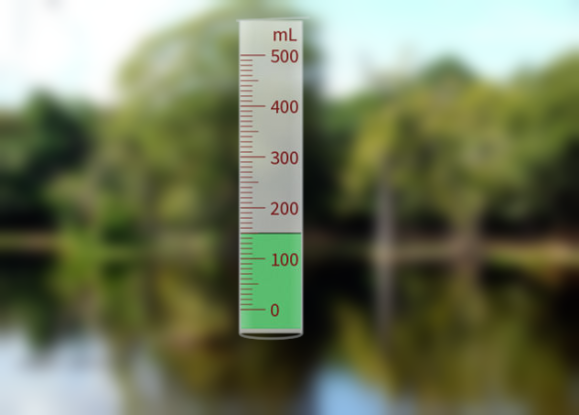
150,mL
